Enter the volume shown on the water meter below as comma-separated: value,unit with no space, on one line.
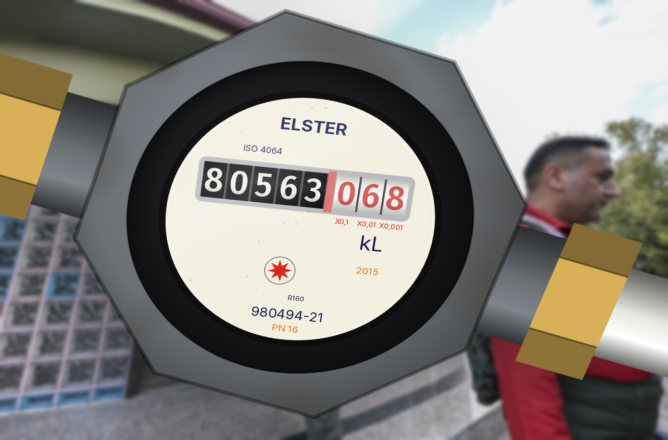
80563.068,kL
